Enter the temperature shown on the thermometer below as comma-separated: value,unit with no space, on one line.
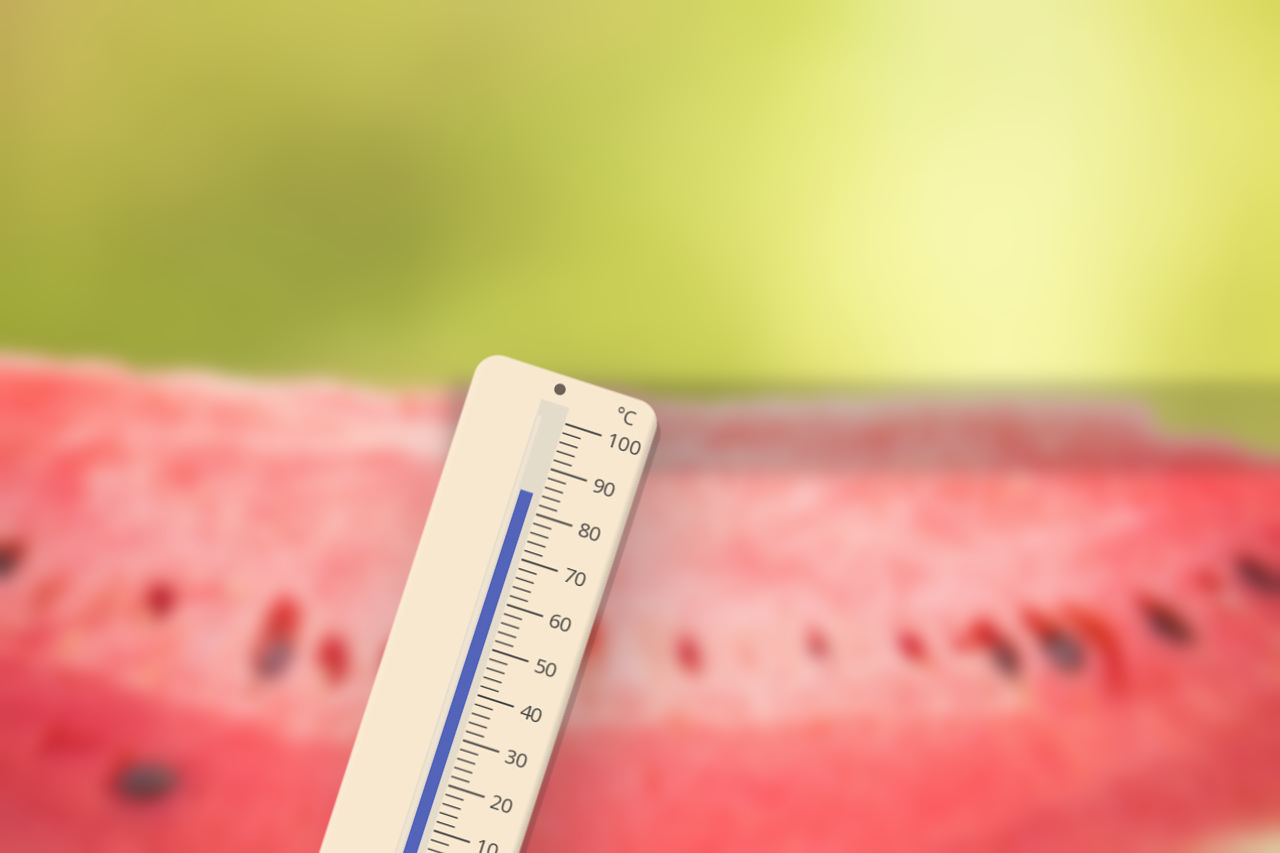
84,°C
